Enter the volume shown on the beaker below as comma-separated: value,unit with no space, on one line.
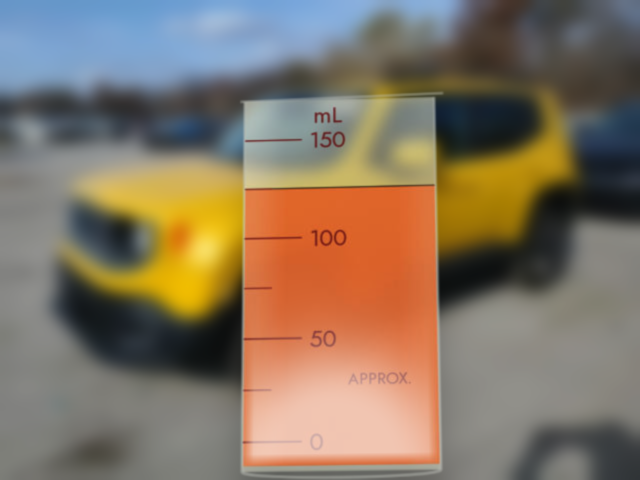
125,mL
